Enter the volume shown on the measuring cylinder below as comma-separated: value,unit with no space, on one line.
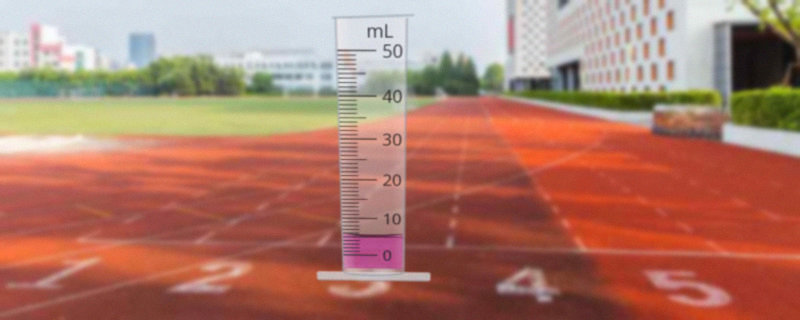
5,mL
